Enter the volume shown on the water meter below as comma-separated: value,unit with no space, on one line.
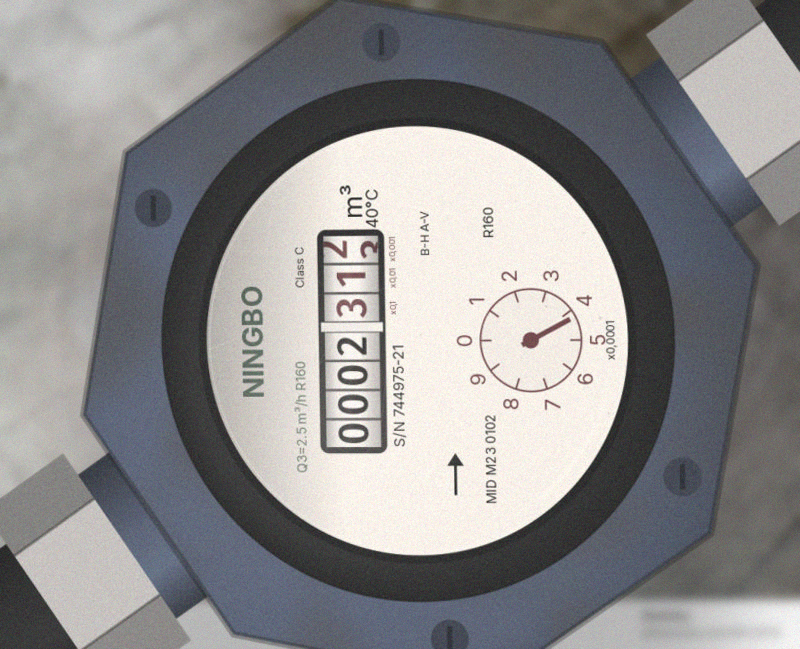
2.3124,m³
